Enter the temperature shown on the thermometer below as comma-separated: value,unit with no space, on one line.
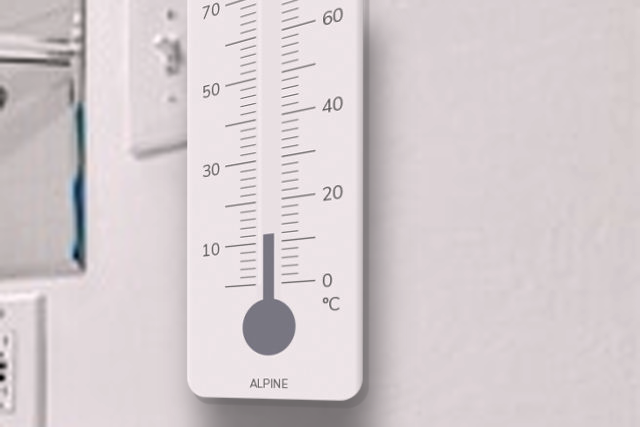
12,°C
